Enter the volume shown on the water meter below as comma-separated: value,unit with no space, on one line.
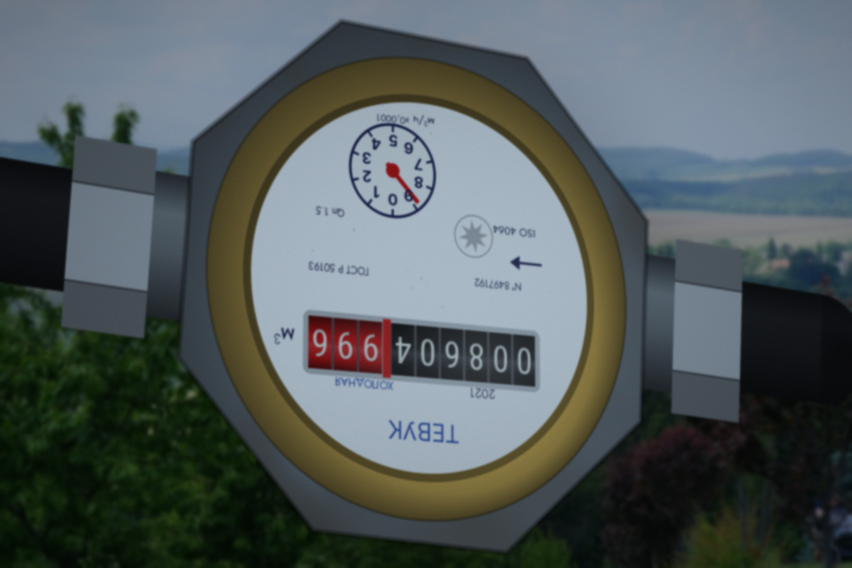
8604.9968,m³
